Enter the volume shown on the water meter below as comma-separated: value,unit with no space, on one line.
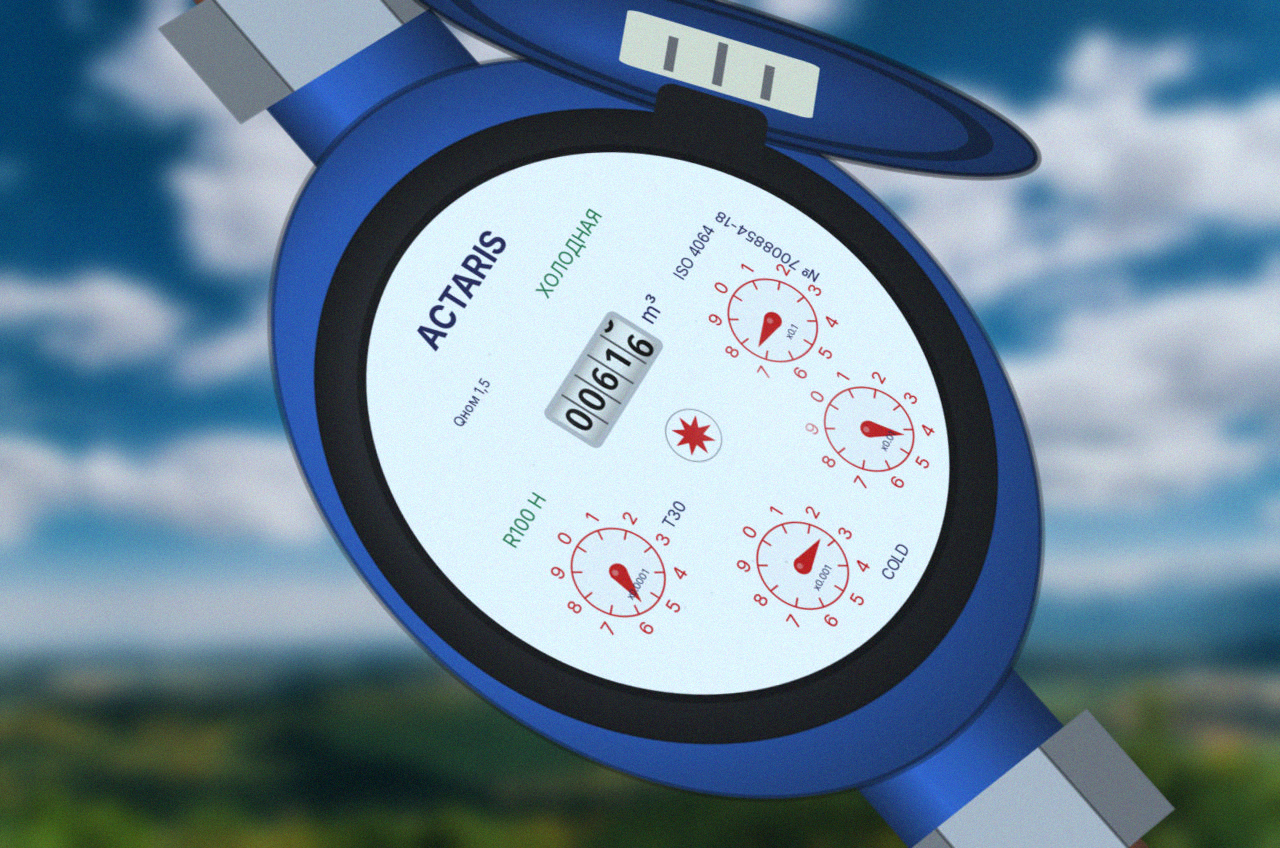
615.7425,m³
